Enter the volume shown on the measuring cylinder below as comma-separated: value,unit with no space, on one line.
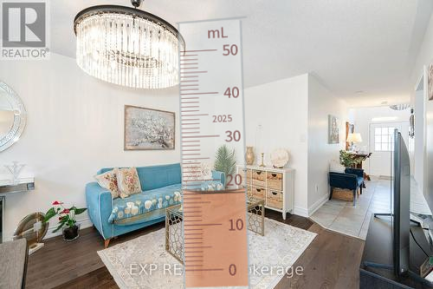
17,mL
